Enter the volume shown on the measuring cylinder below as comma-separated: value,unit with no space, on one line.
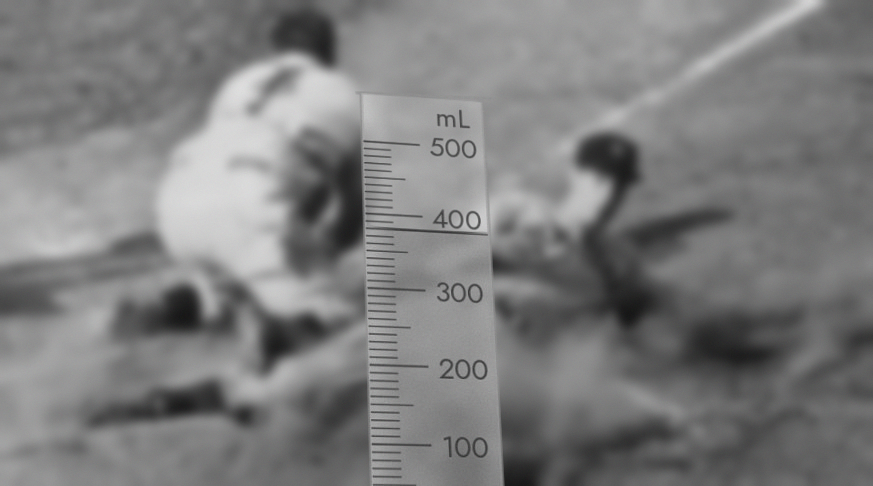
380,mL
